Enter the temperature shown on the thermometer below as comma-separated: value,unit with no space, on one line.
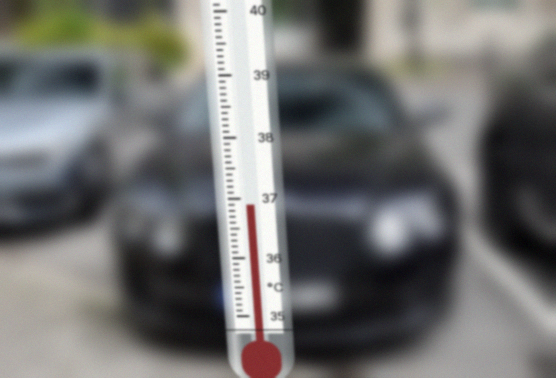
36.9,°C
